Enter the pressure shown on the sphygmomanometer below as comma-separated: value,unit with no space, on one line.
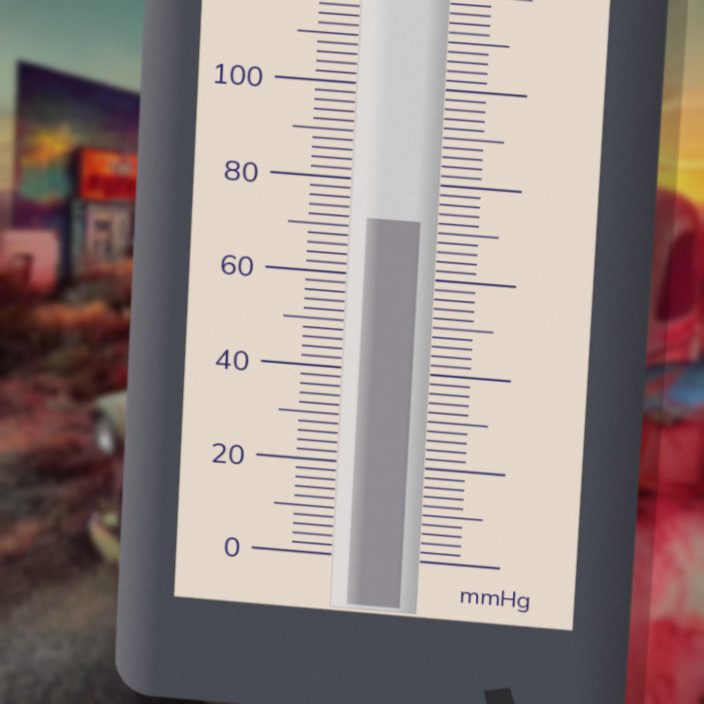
72,mmHg
